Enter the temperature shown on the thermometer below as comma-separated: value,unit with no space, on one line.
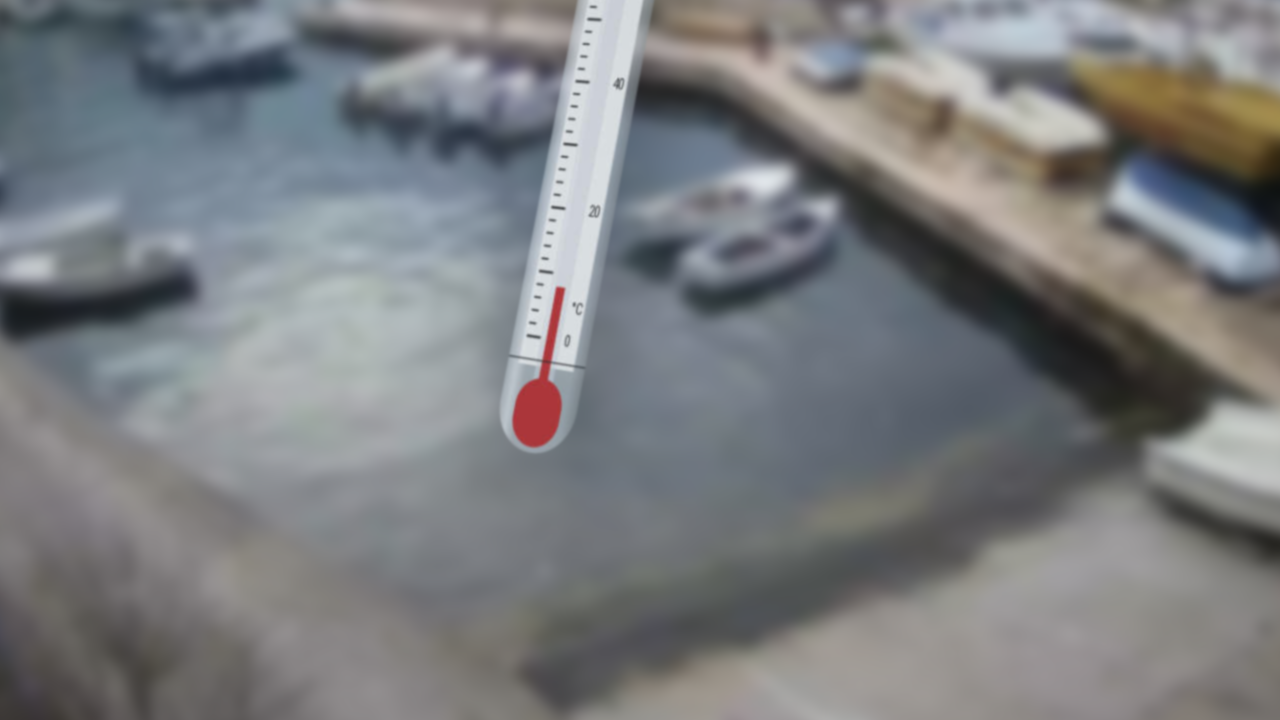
8,°C
